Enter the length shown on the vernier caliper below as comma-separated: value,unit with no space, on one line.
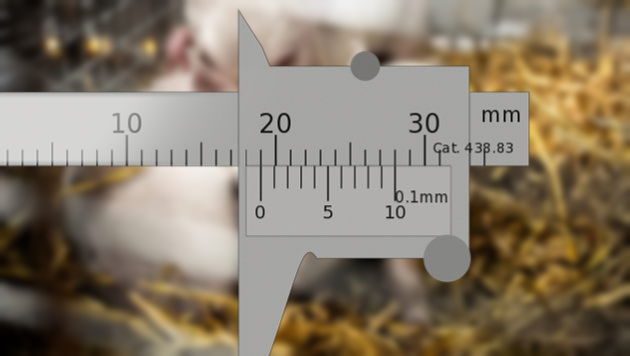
19.0,mm
